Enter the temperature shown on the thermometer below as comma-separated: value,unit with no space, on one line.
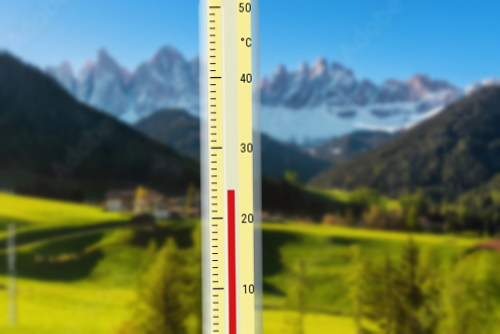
24,°C
